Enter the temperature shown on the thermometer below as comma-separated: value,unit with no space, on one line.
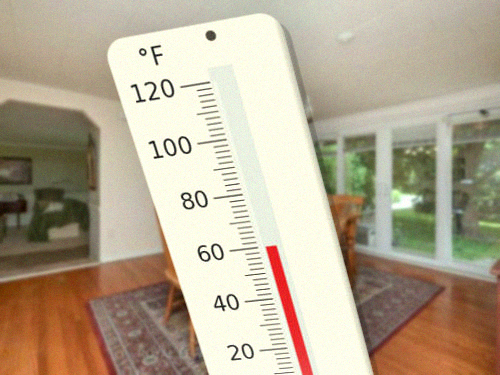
60,°F
